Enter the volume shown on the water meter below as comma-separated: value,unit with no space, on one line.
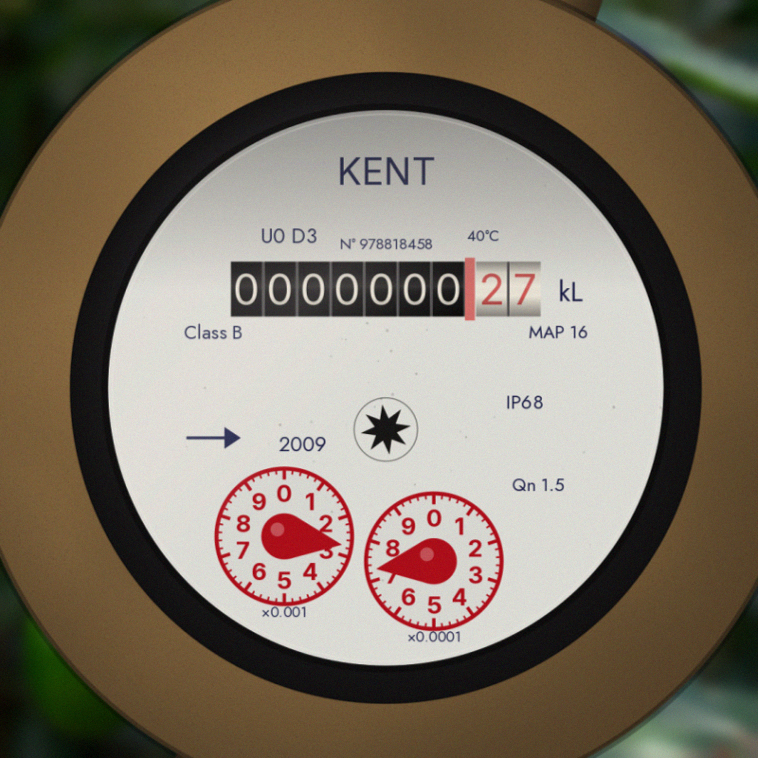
0.2727,kL
